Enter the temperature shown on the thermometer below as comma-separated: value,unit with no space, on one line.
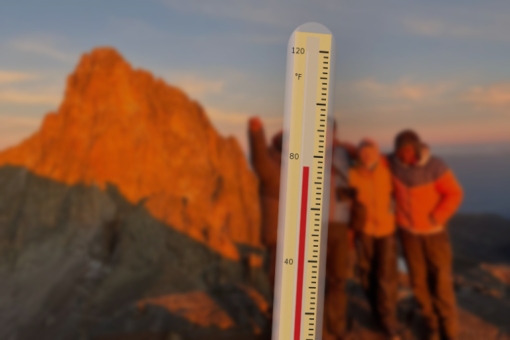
76,°F
